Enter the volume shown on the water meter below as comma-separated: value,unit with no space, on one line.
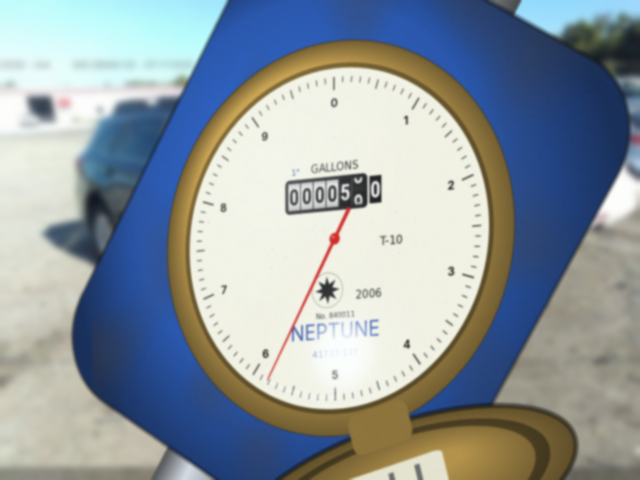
585.8,gal
